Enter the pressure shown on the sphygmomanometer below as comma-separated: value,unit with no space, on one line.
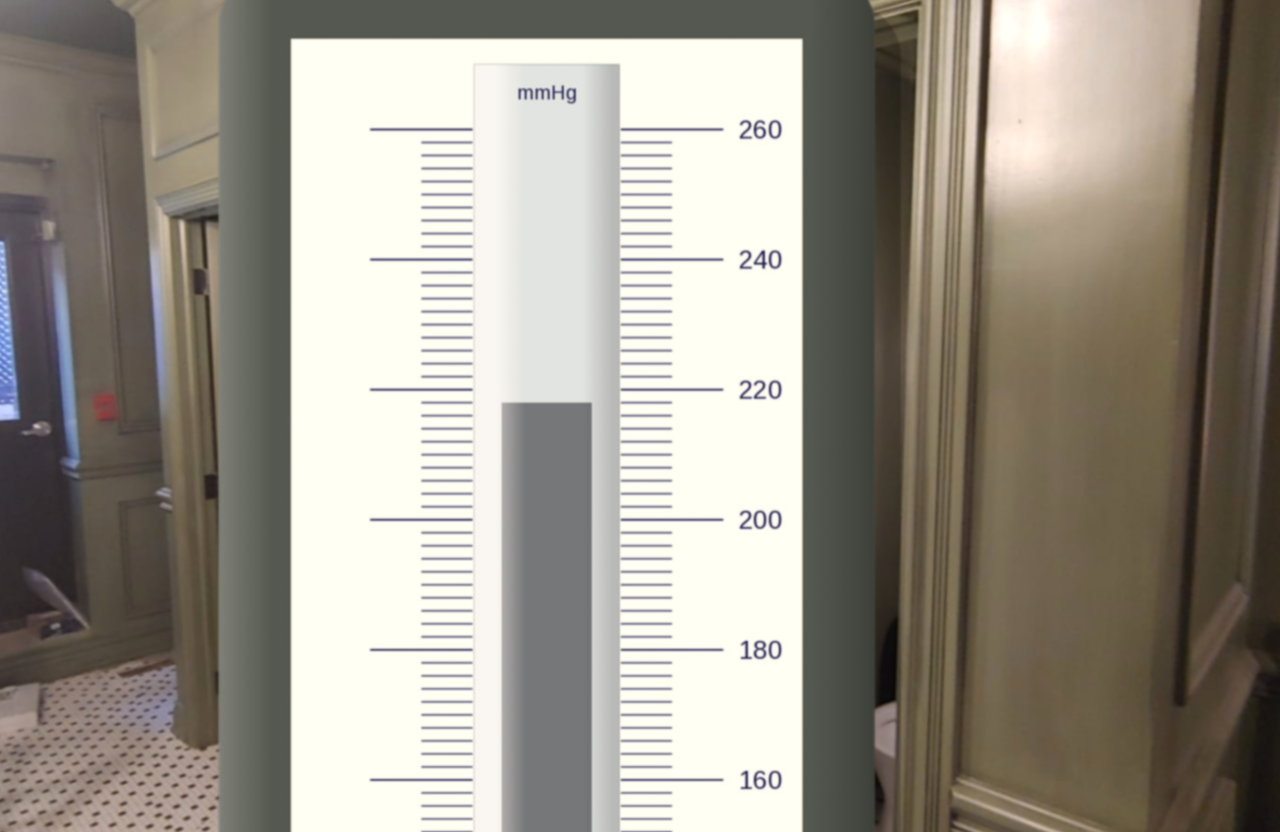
218,mmHg
